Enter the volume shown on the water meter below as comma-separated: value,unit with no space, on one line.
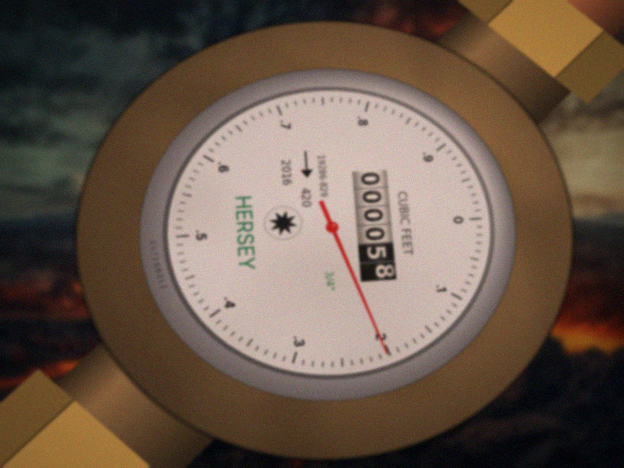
58.20,ft³
